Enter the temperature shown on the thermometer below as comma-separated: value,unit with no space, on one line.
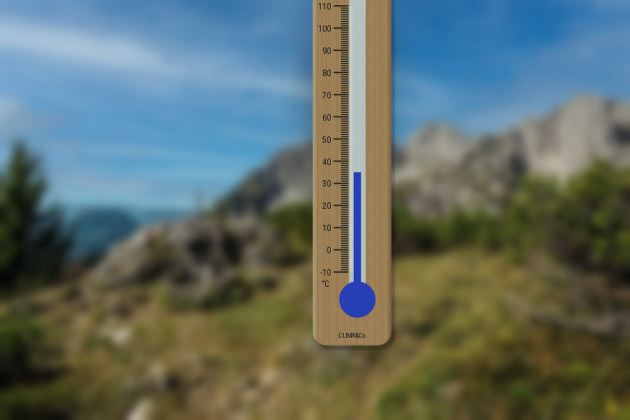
35,°C
